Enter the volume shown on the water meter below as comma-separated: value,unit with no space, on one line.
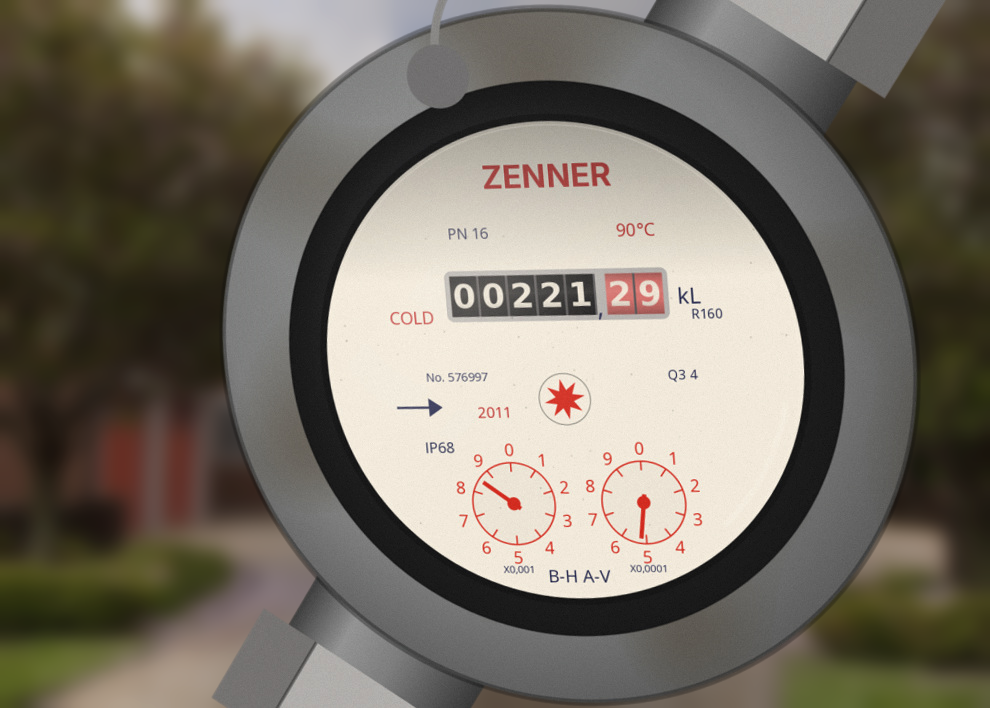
221.2985,kL
